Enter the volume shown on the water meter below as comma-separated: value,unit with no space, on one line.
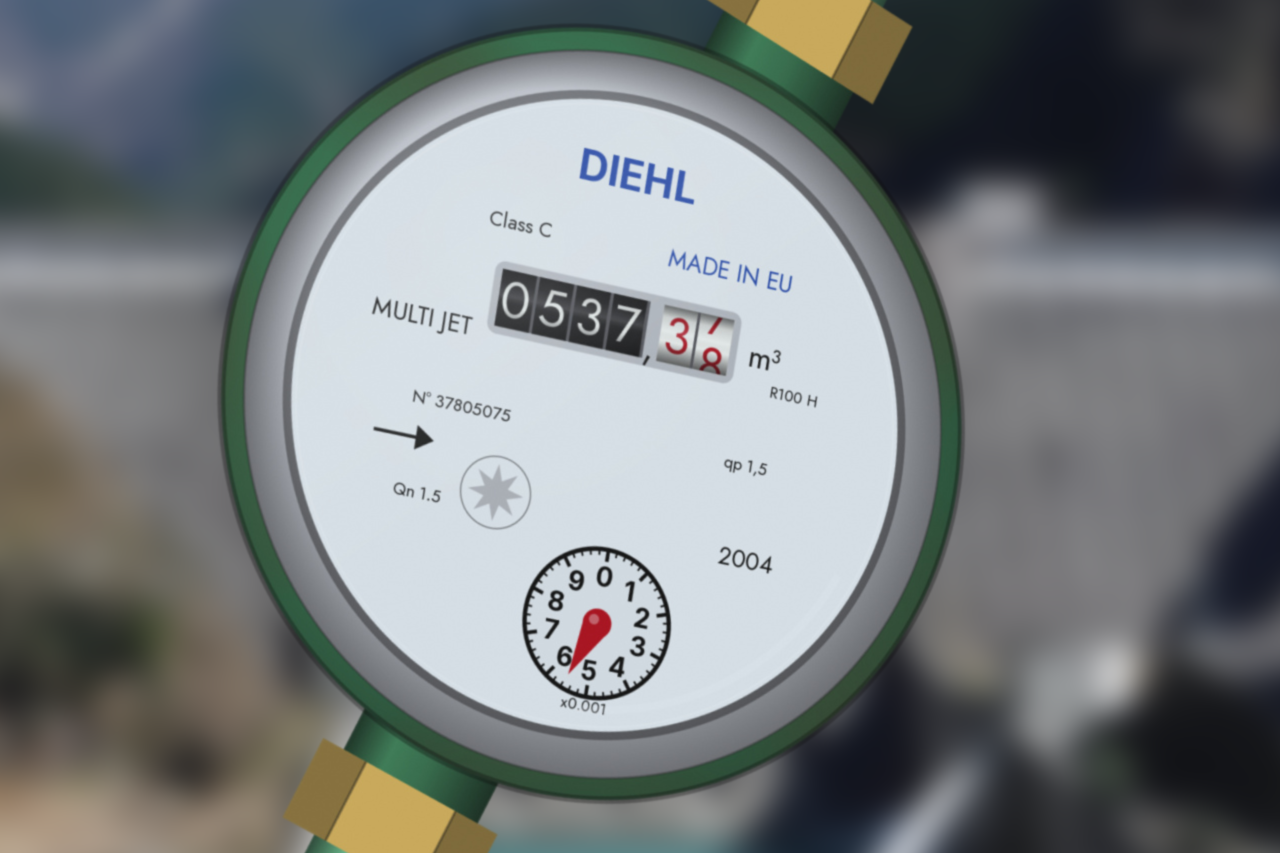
537.375,m³
